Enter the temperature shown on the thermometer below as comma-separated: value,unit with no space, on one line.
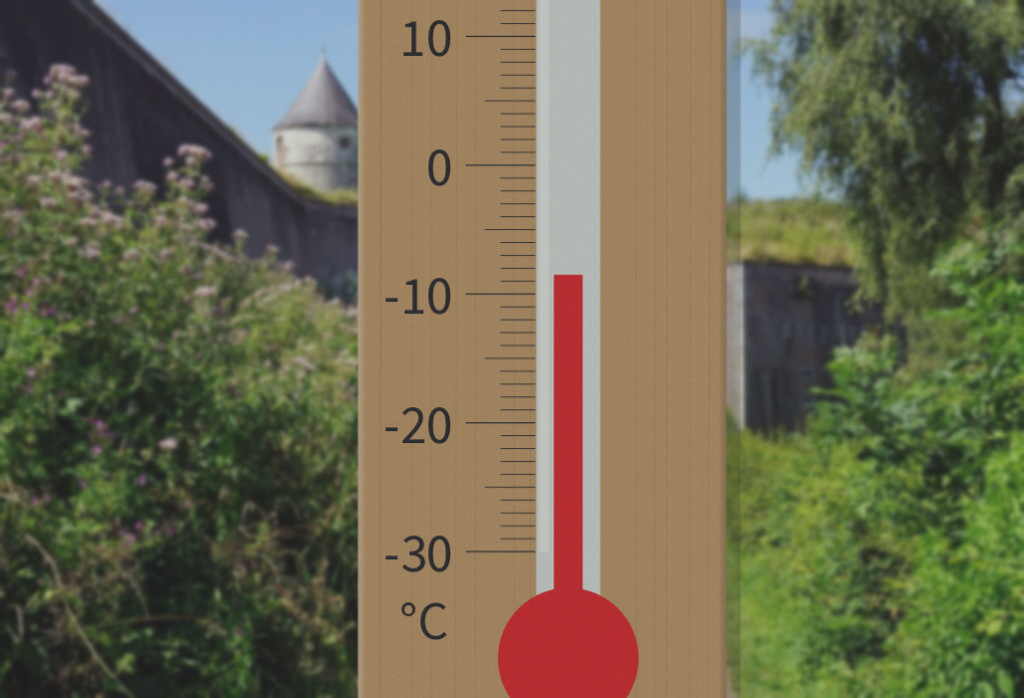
-8.5,°C
